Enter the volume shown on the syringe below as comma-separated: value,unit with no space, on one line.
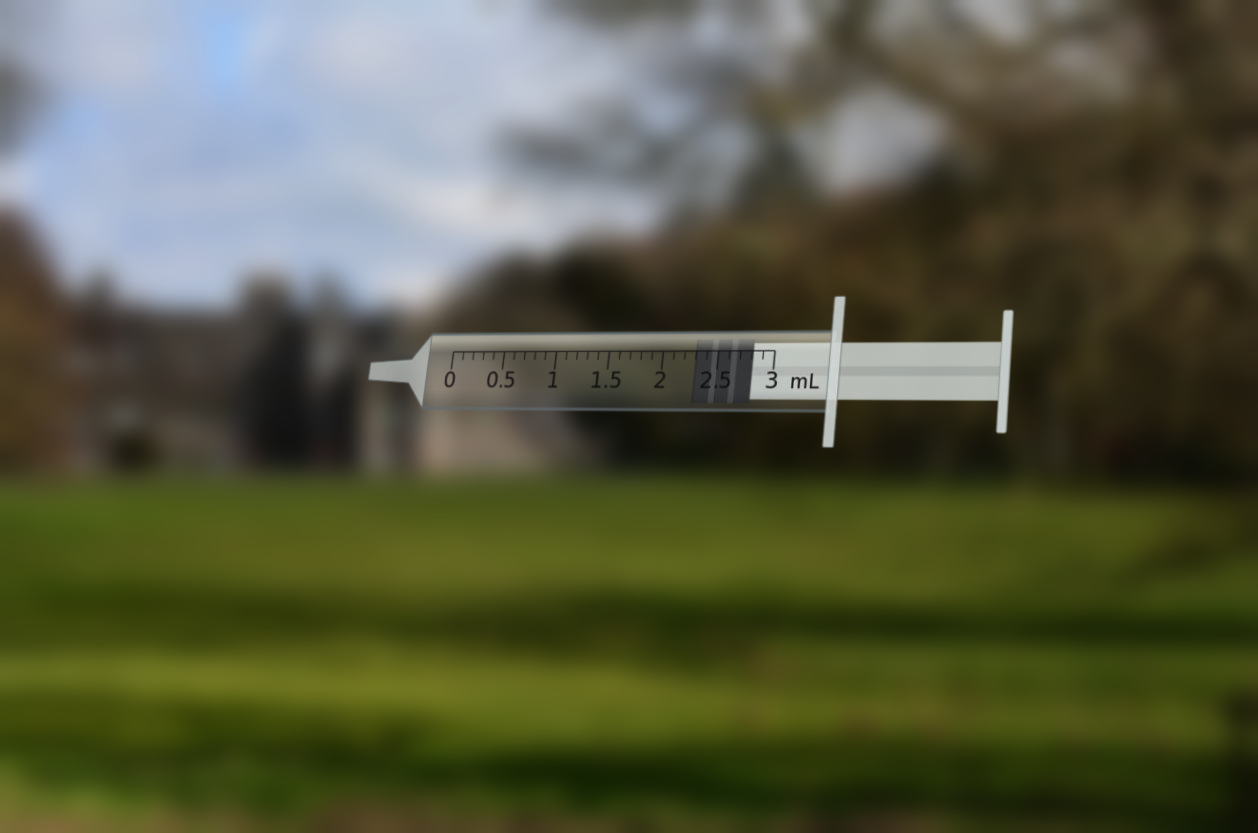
2.3,mL
